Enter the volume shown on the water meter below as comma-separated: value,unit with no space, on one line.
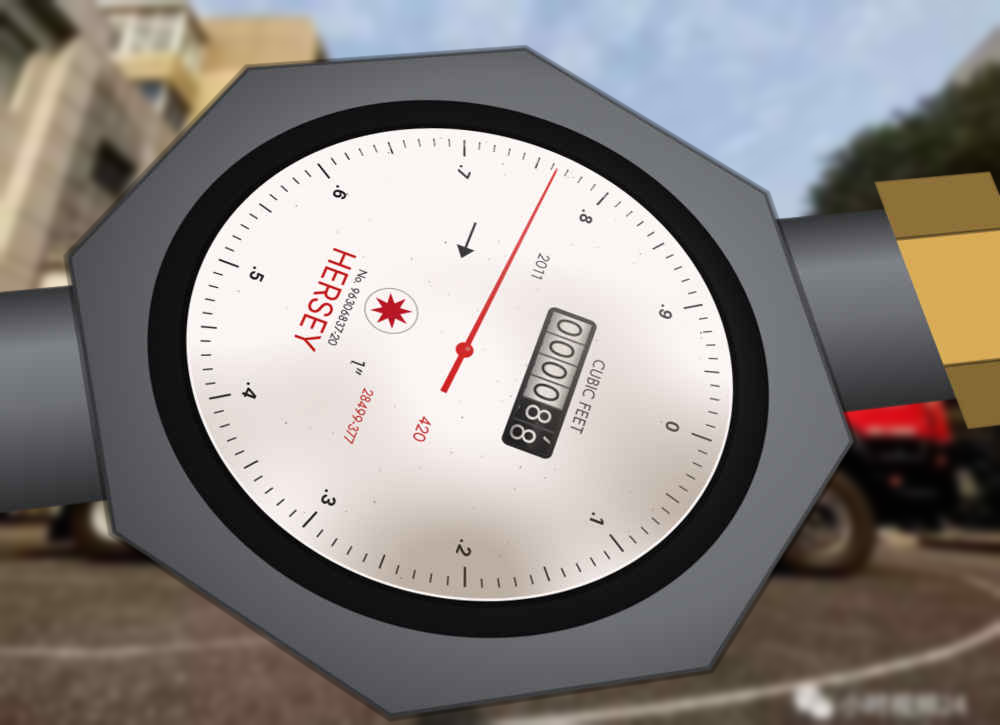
87.76,ft³
